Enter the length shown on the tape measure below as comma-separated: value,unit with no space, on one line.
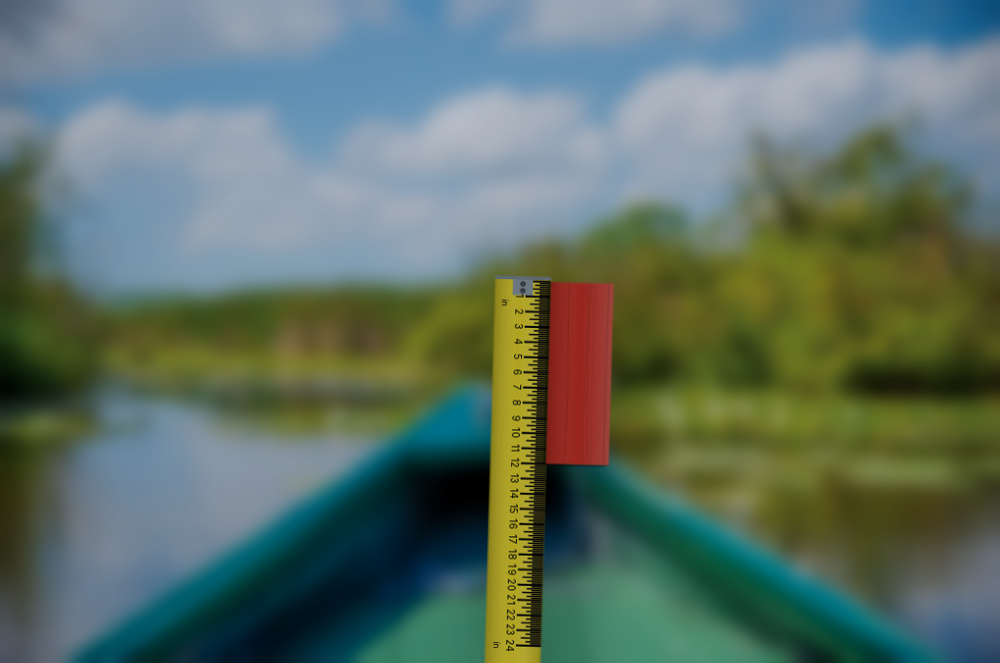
12,in
